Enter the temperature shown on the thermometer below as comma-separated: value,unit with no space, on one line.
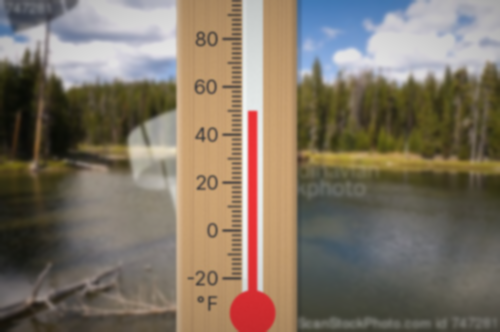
50,°F
